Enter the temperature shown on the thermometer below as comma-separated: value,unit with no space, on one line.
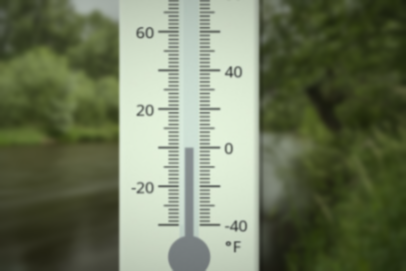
0,°F
